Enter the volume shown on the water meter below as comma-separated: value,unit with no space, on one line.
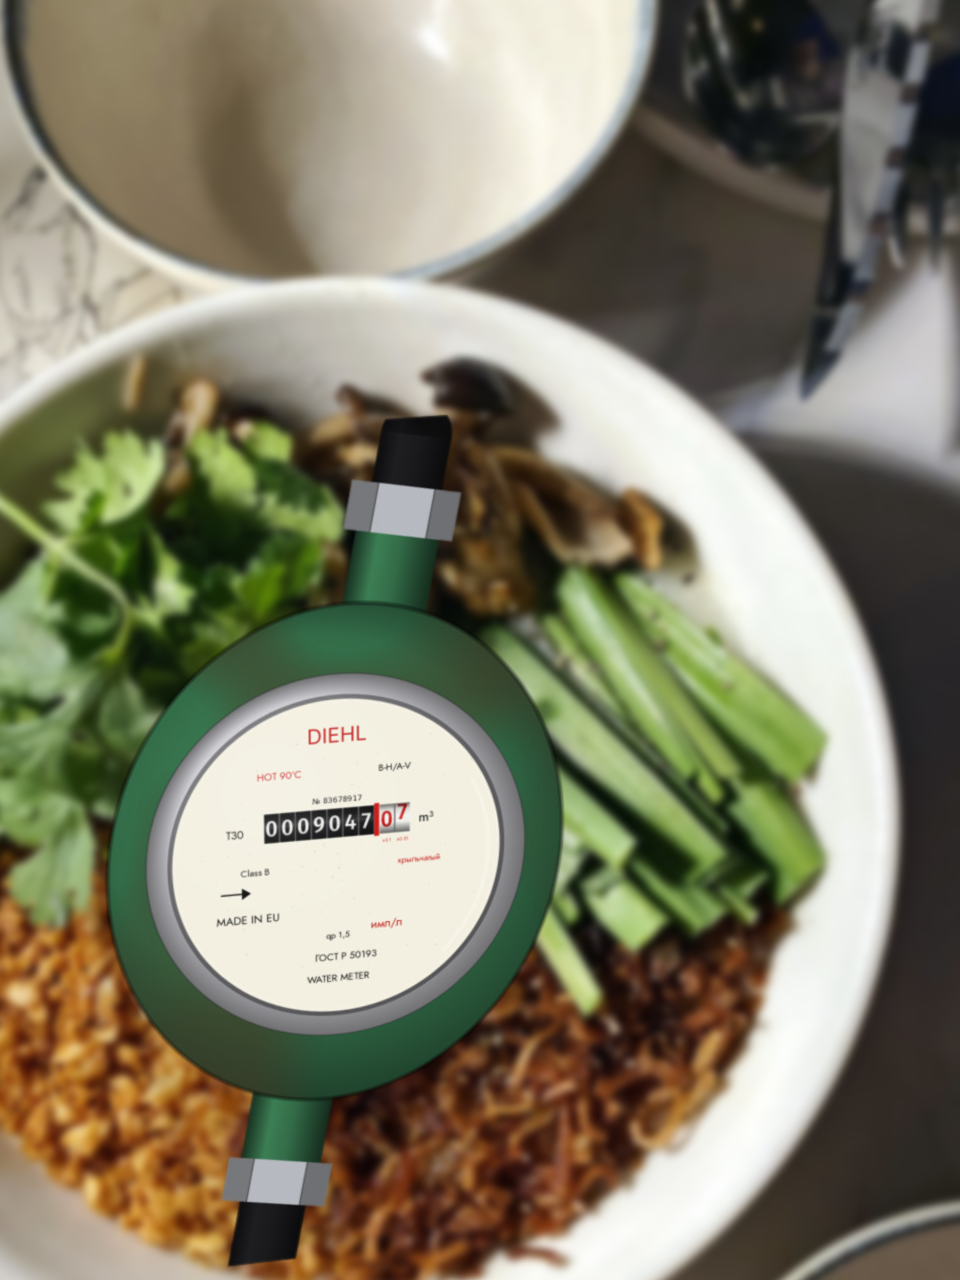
9047.07,m³
